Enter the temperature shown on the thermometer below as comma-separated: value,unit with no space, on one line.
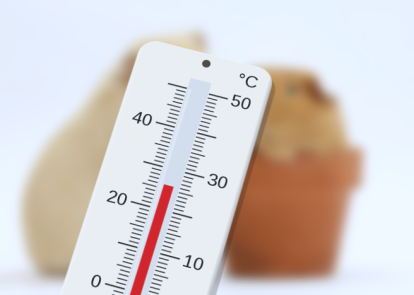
26,°C
